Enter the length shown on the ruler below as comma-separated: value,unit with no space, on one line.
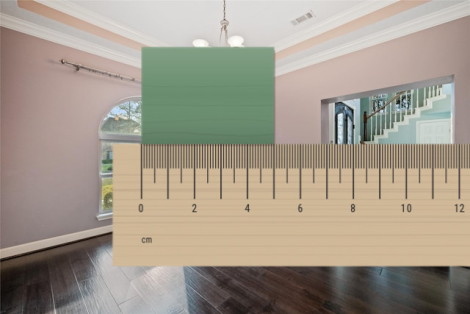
5,cm
